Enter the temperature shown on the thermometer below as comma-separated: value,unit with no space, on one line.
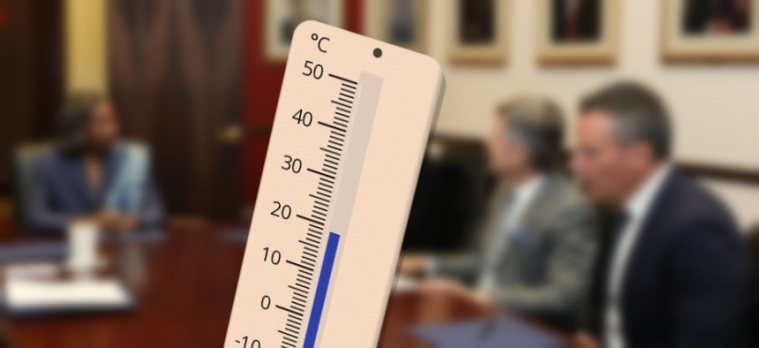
19,°C
